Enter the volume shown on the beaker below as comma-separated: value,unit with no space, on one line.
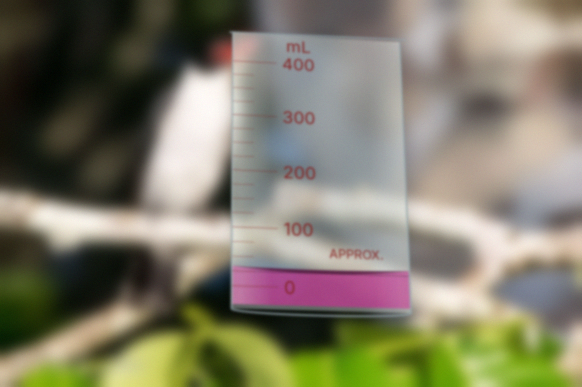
25,mL
